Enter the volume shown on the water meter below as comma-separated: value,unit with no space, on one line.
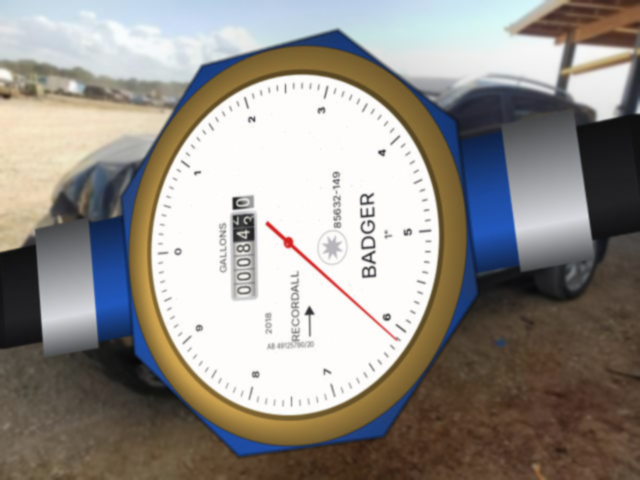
8426.1,gal
